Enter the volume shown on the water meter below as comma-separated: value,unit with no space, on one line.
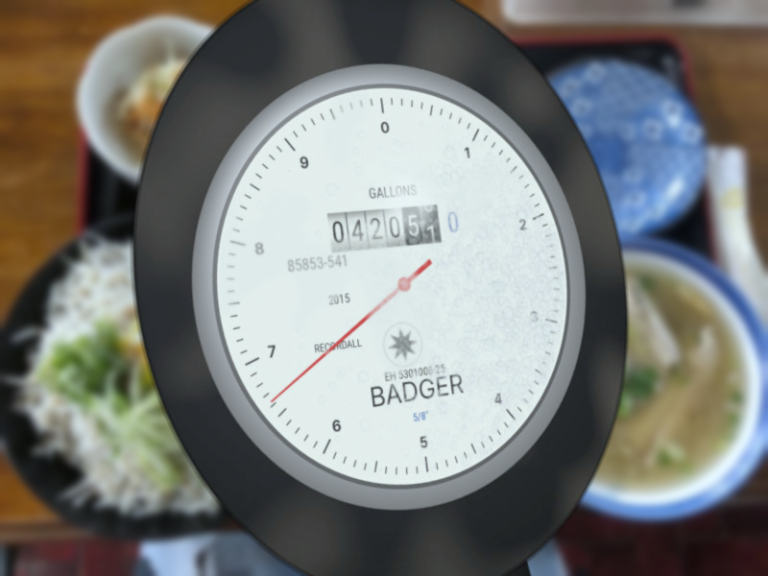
420506.6,gal
